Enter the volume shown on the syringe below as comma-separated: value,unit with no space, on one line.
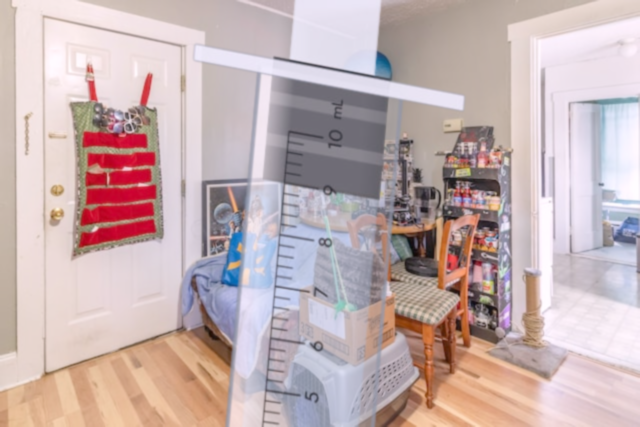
9,mL
